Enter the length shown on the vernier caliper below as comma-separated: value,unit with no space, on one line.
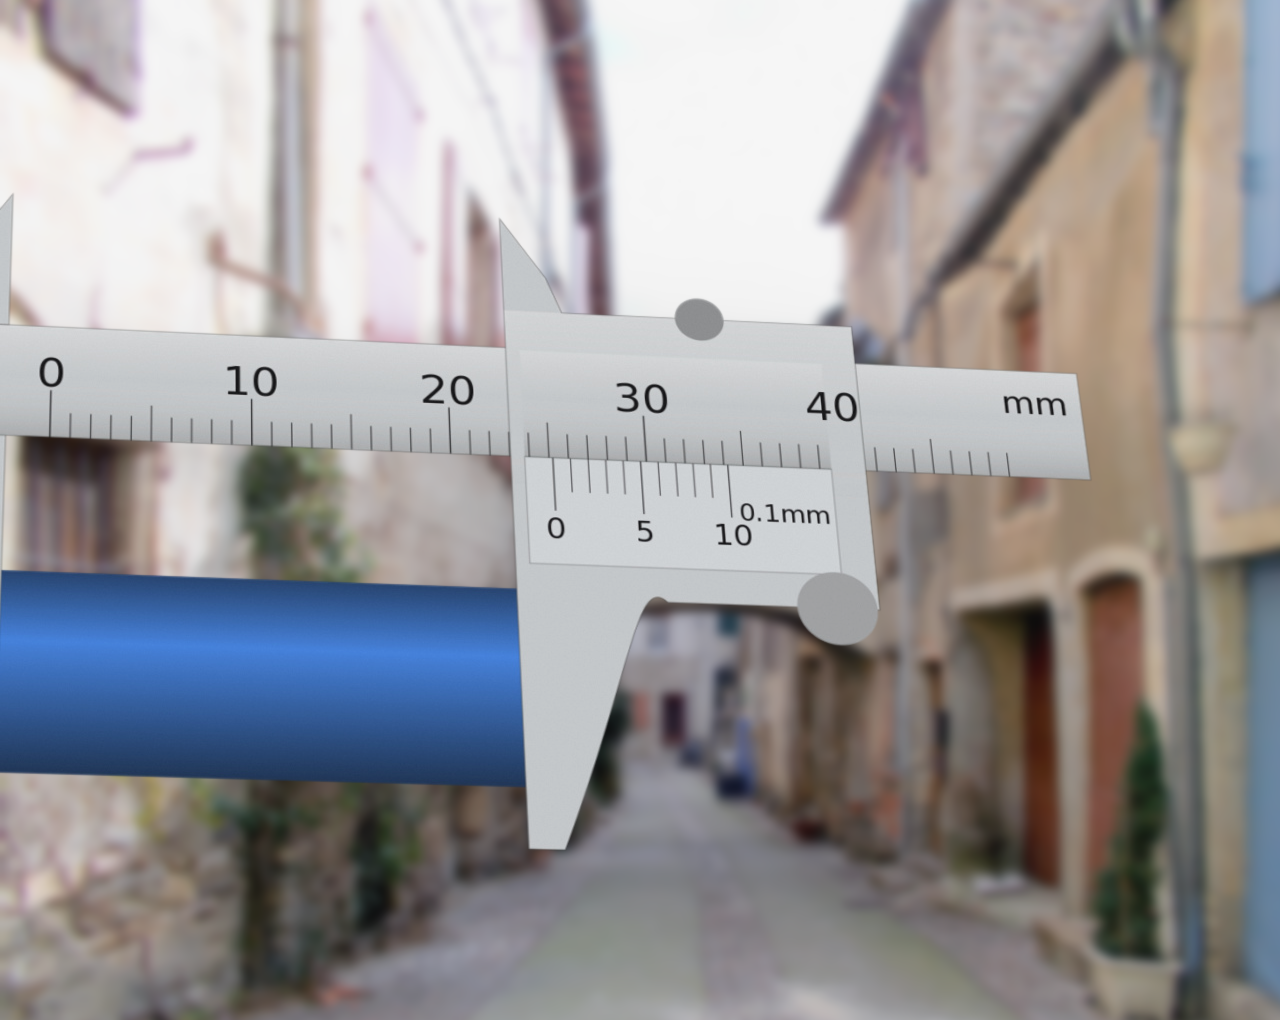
25.2,mm
